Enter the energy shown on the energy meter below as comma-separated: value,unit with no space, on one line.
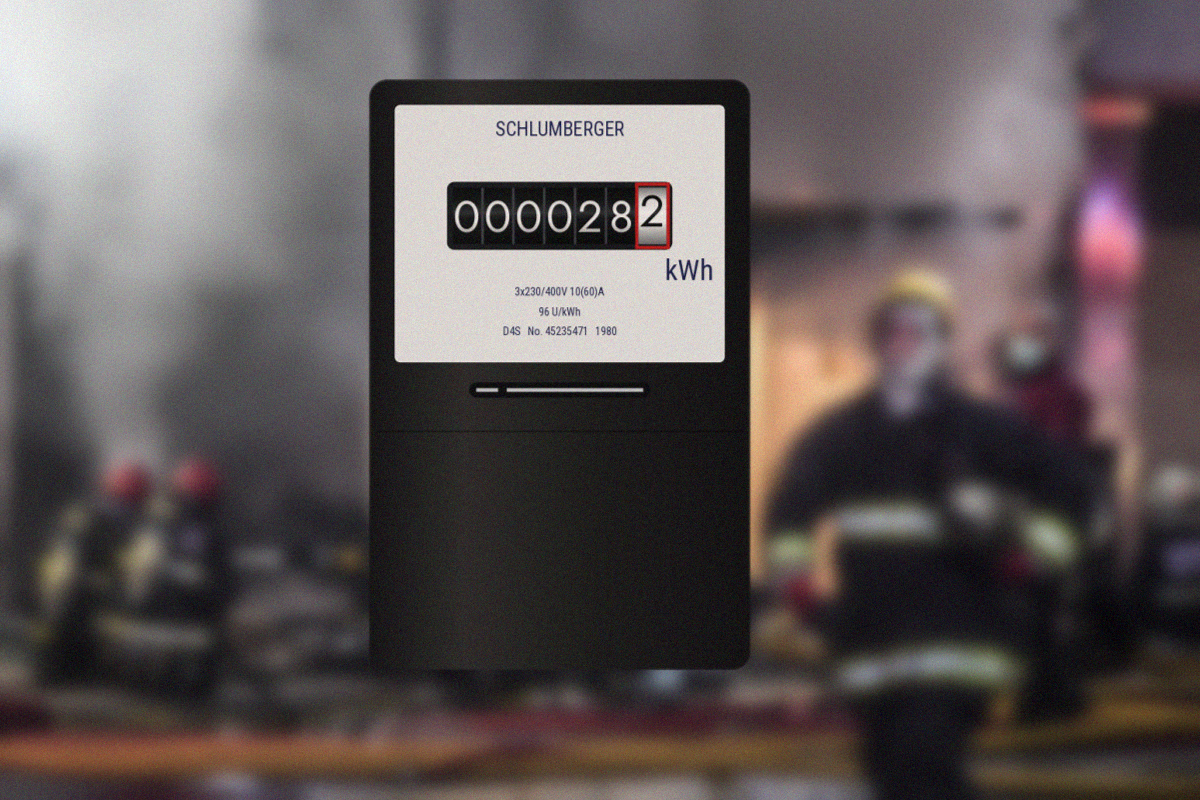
28.2,kWh
